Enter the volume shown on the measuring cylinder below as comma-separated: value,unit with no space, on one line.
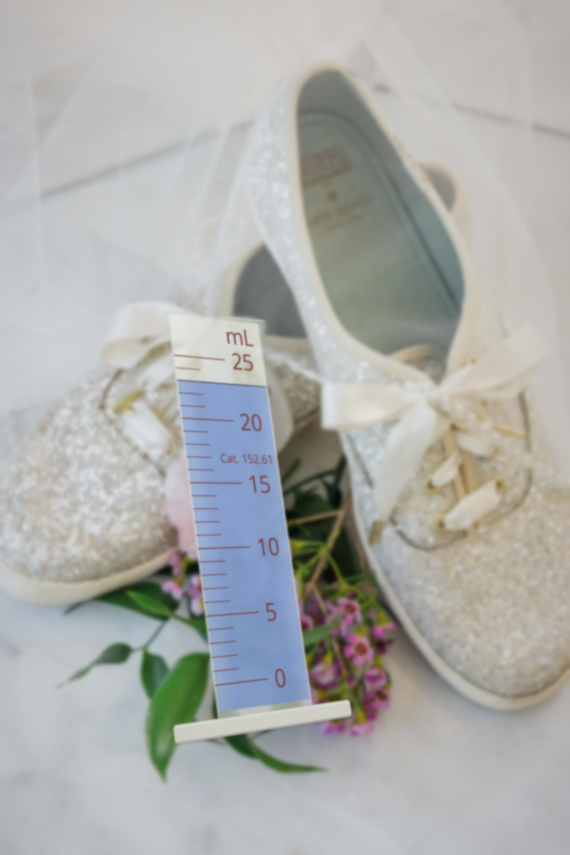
23,mL
